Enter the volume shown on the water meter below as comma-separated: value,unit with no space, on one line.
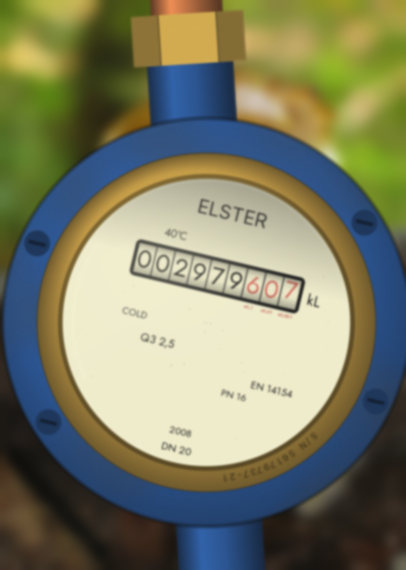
2979.607,kL
